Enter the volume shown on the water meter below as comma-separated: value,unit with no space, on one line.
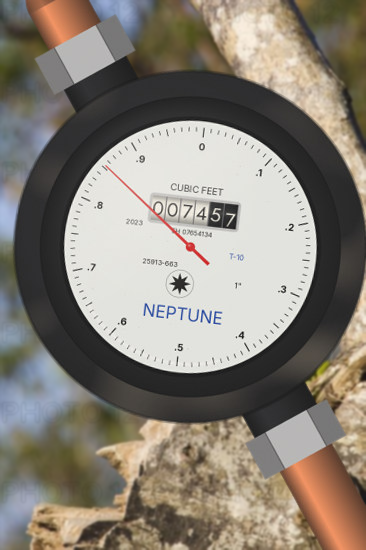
7456.85,ft³
